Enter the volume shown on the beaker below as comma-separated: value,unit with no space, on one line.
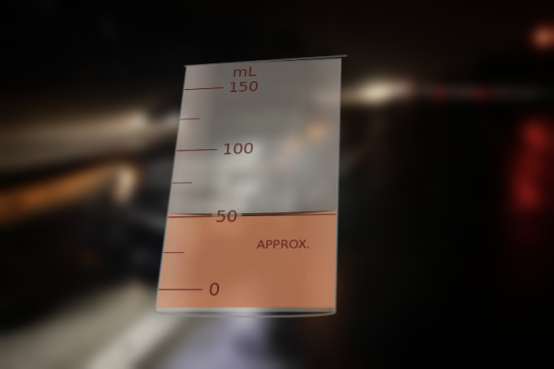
50,mL
